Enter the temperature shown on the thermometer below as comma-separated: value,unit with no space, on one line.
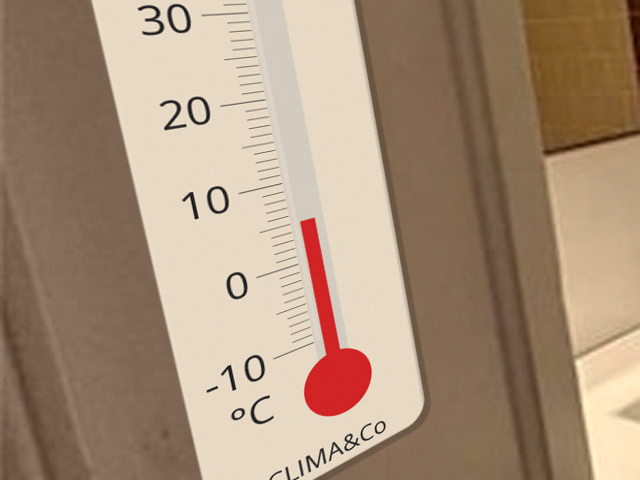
5,°C
